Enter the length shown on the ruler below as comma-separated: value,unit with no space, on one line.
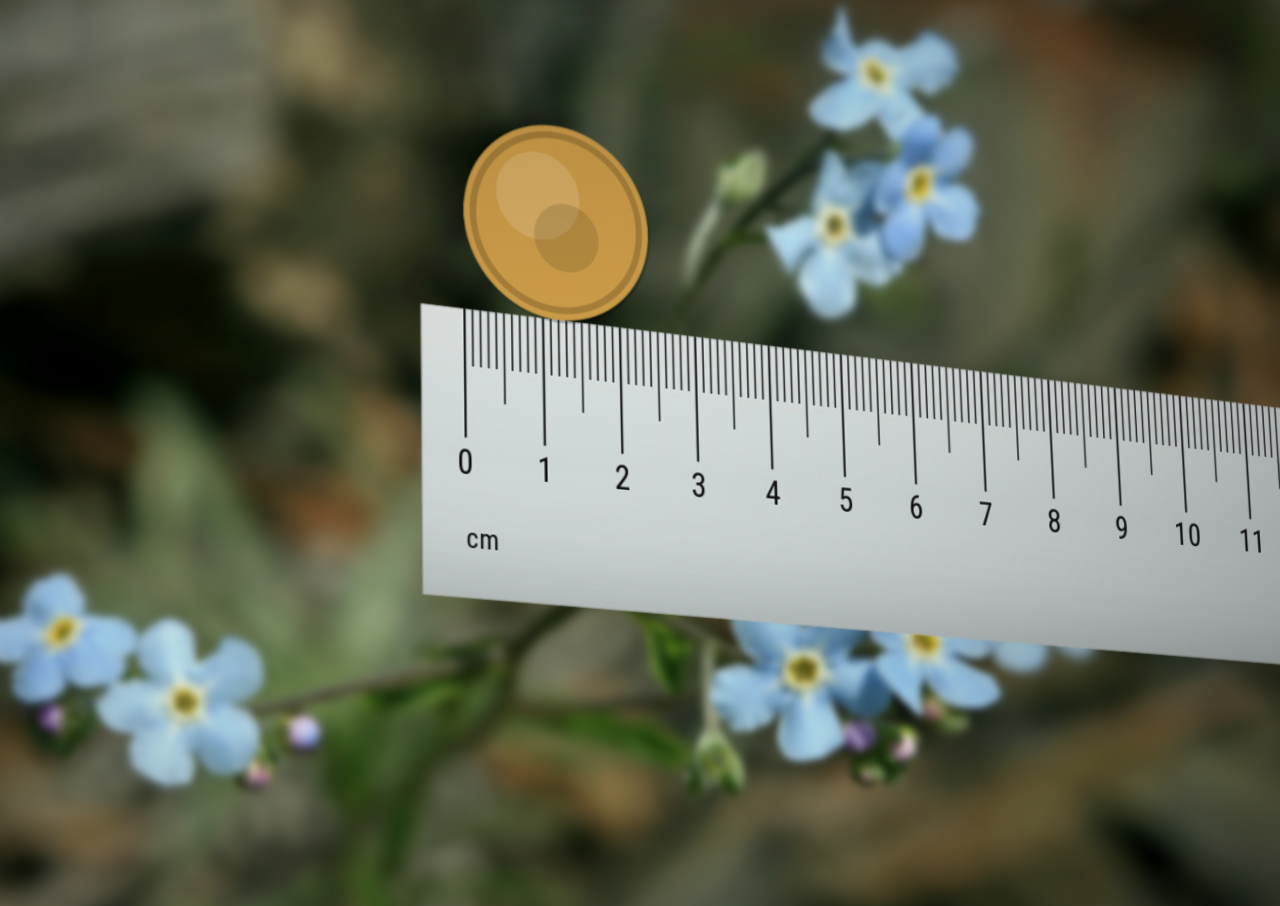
2.4,cm
